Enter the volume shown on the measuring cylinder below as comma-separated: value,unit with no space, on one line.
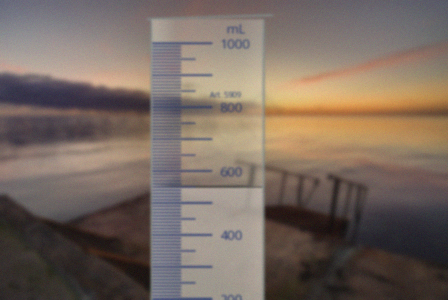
550,mL
